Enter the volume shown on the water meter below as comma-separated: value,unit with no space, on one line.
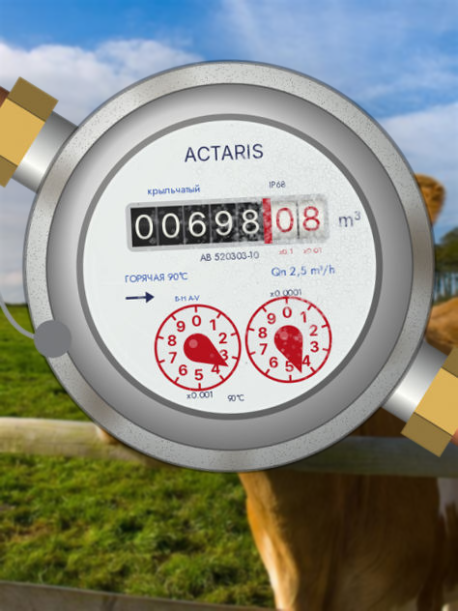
698.0834,m³
